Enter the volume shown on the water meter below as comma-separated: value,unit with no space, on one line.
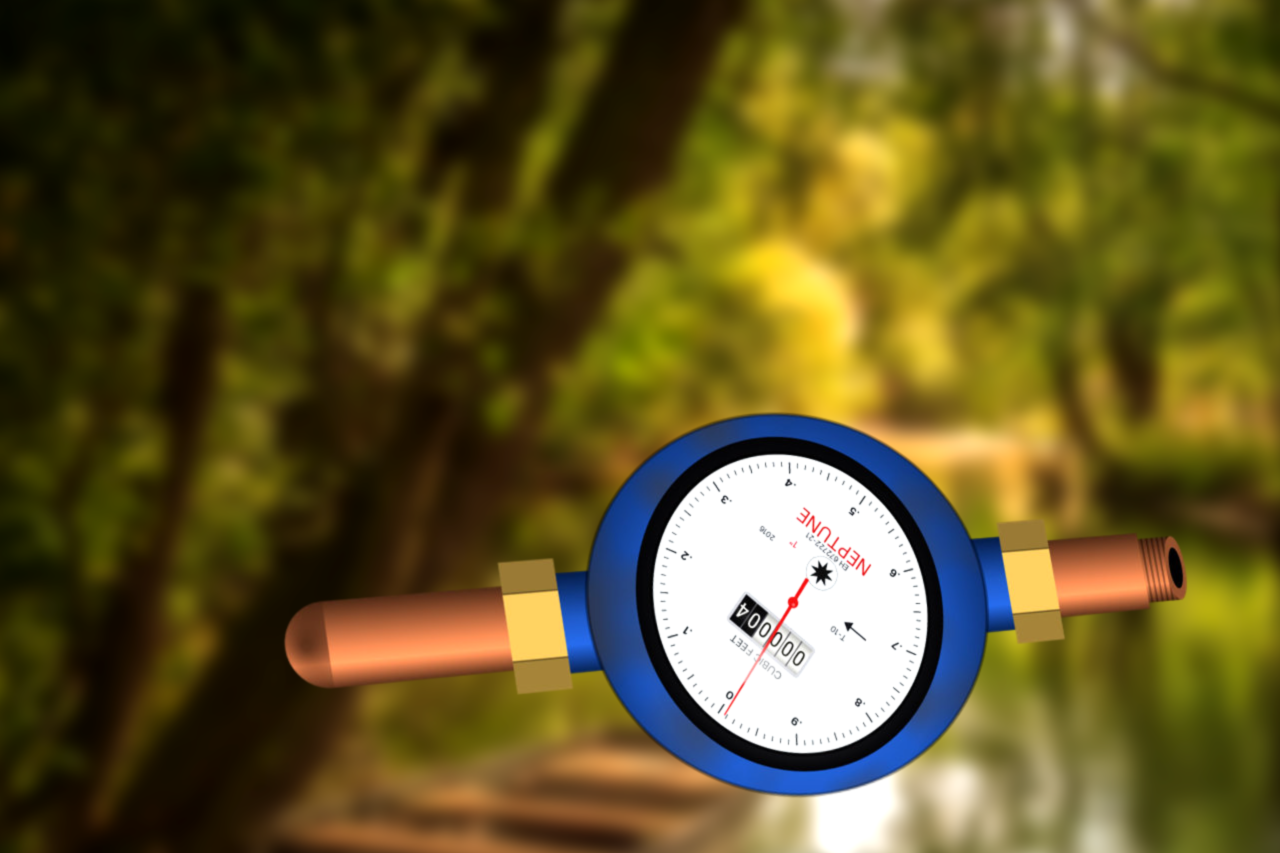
3.99,ft³
